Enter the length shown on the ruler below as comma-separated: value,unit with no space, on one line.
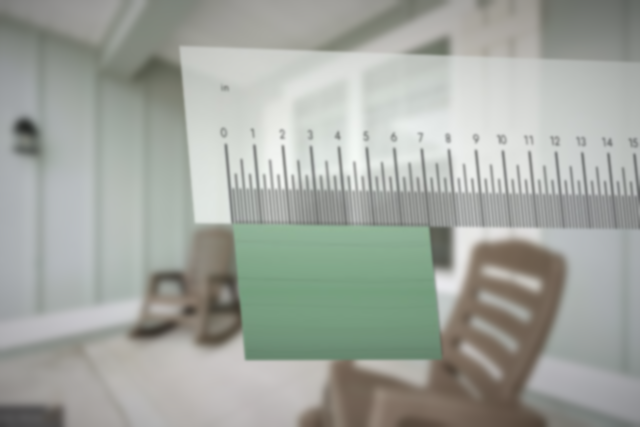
7,in
